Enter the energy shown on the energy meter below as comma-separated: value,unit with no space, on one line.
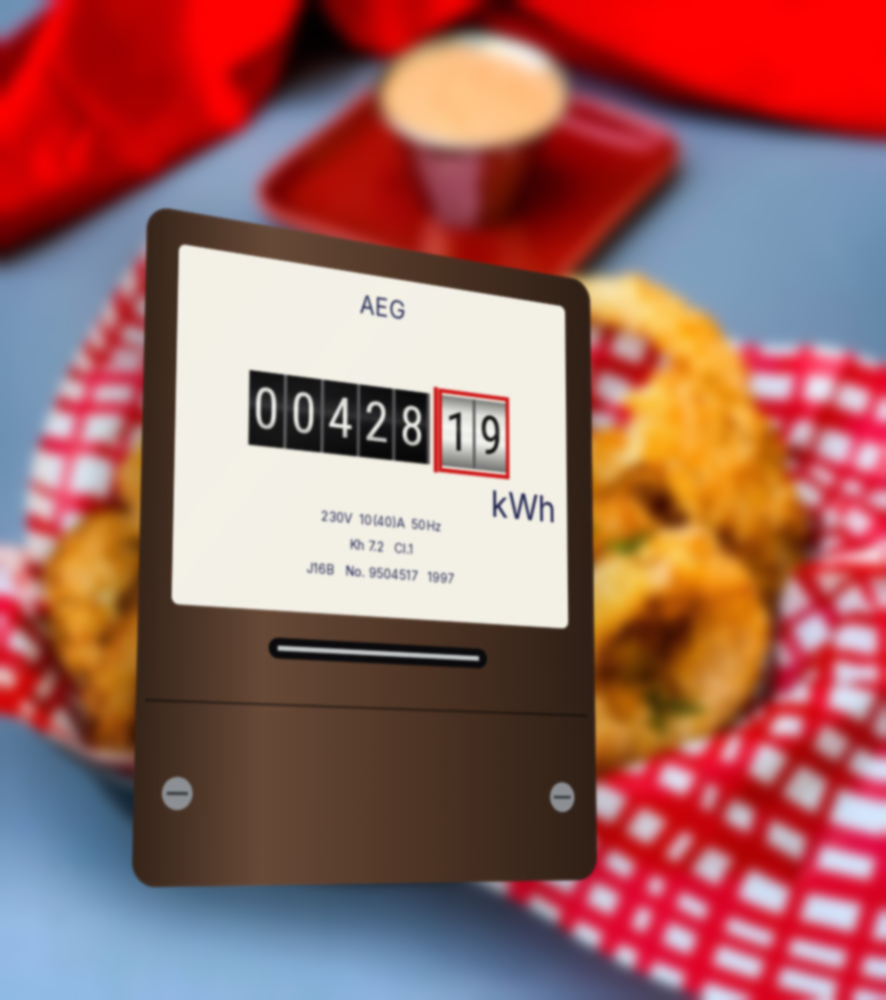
428.19,kWh
